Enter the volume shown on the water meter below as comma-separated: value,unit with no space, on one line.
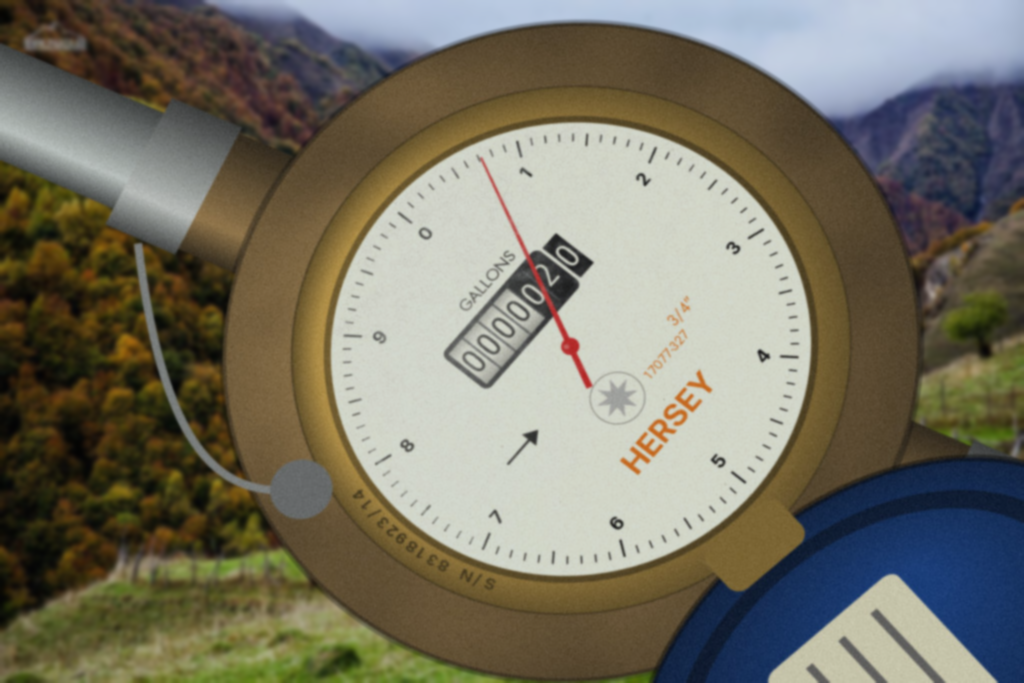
20.7,gal
